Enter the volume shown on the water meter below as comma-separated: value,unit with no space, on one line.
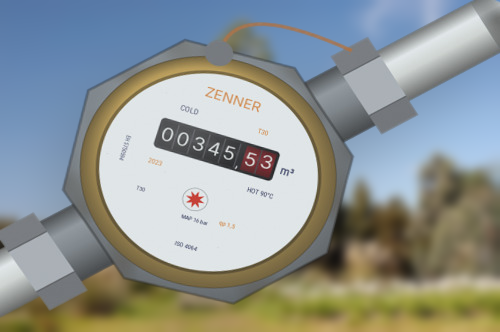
345.53,m³
